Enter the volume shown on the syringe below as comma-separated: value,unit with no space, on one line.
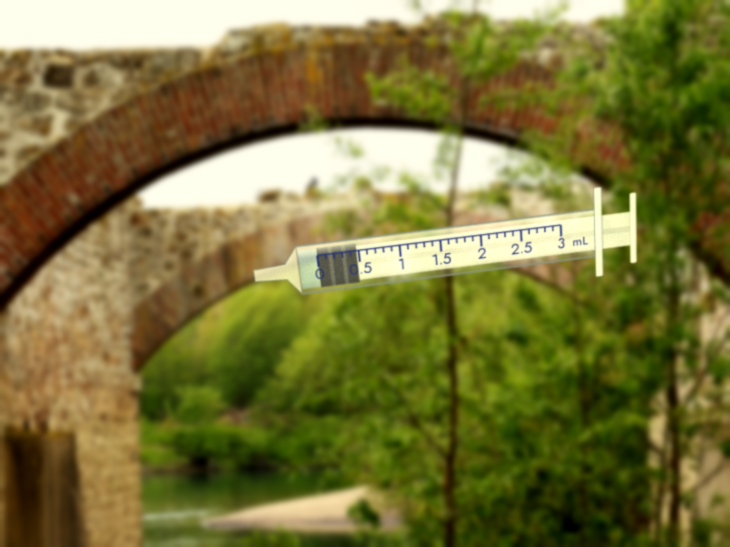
0,mL
